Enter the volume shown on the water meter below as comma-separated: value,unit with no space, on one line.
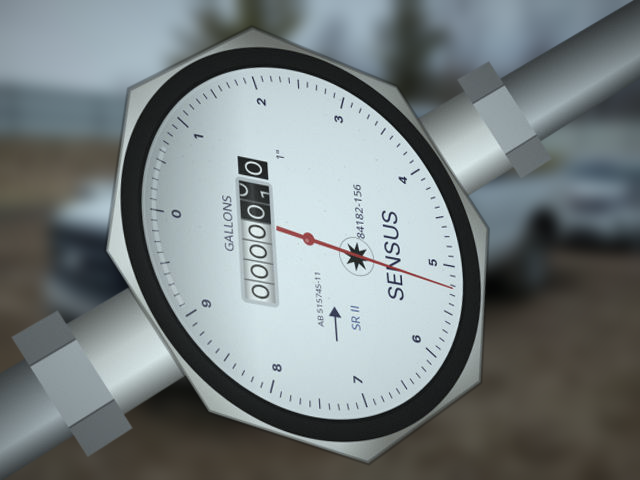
5.2,gal
